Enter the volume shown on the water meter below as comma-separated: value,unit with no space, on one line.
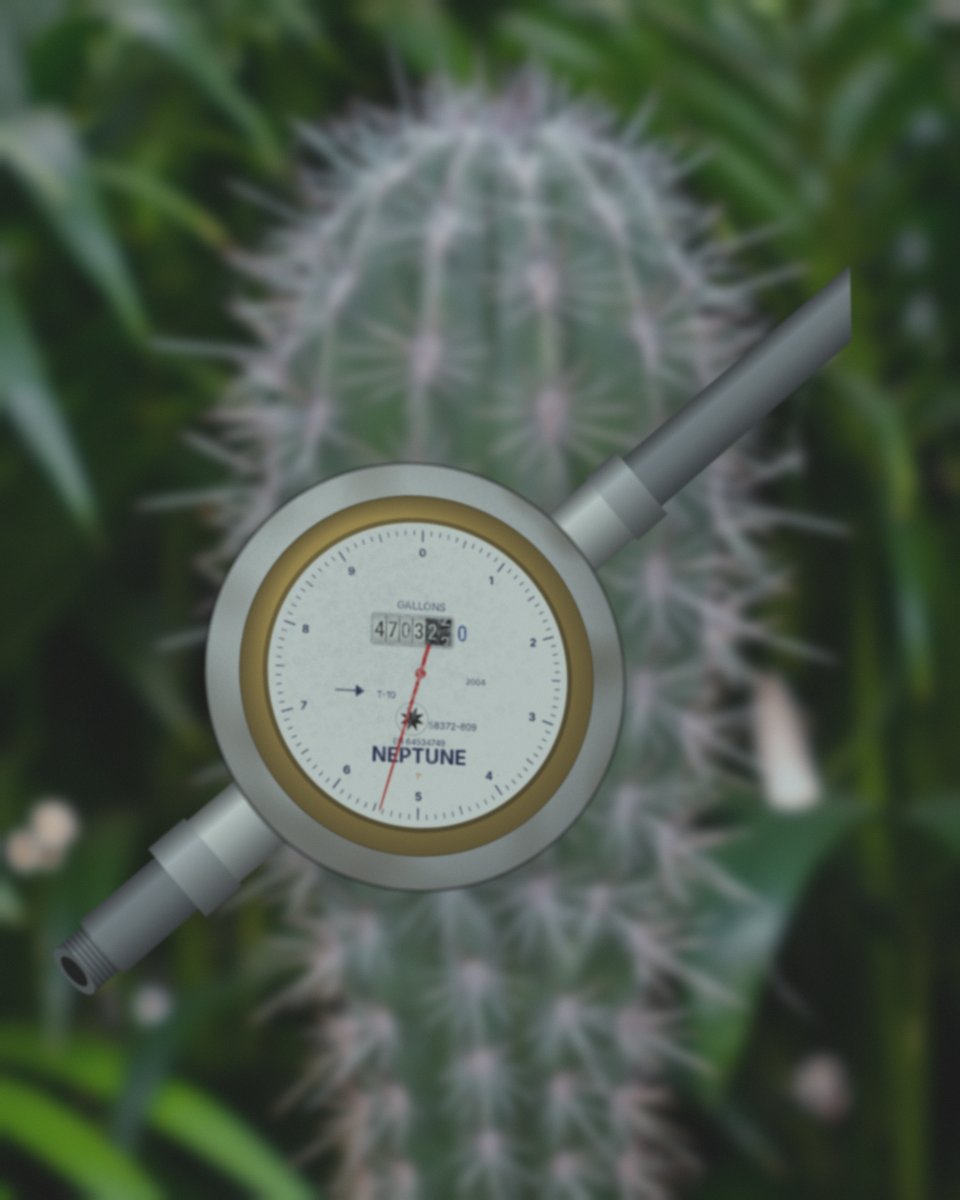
4703225.4,gal
